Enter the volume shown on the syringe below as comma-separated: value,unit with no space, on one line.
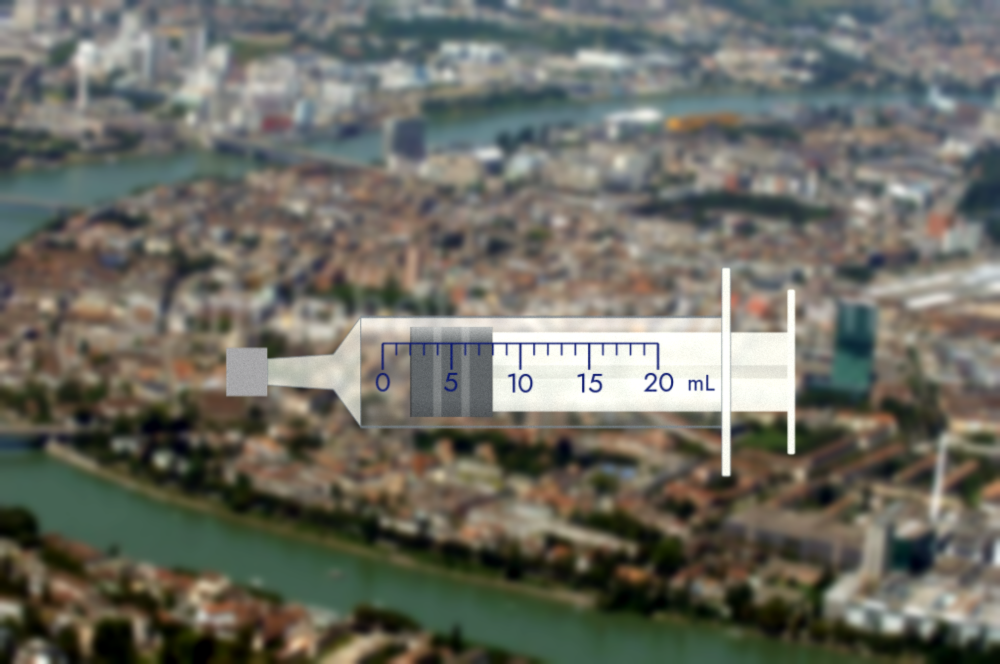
2,mL
